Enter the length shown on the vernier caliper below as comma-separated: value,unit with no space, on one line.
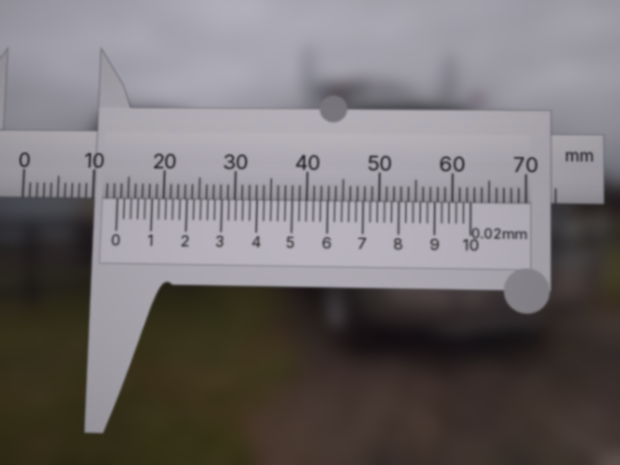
13.5,mm
